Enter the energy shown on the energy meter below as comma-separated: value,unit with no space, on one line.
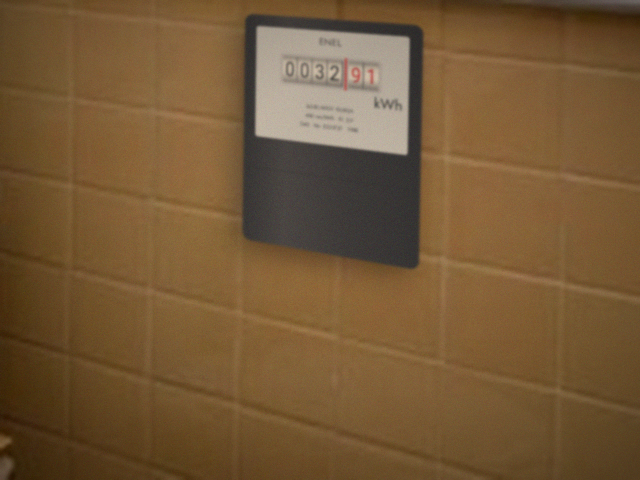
32.91,kWh
